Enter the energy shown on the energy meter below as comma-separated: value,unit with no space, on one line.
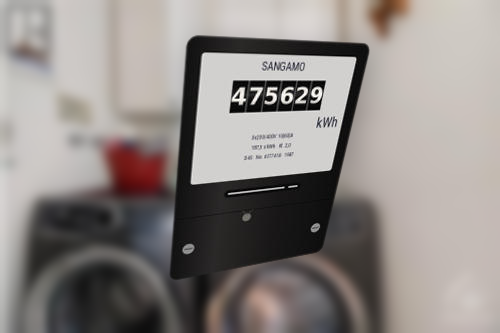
475629,kWh
